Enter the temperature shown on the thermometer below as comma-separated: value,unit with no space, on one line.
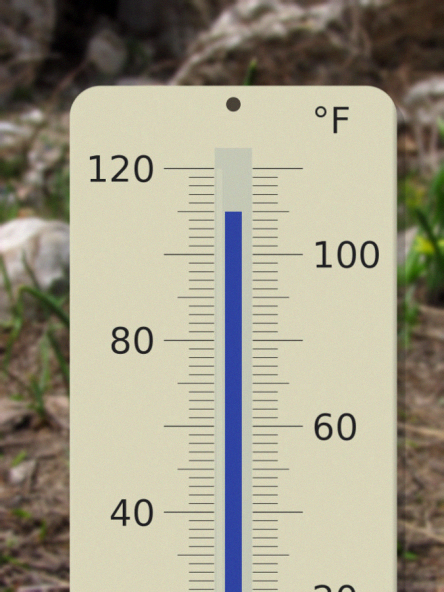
110,°F
